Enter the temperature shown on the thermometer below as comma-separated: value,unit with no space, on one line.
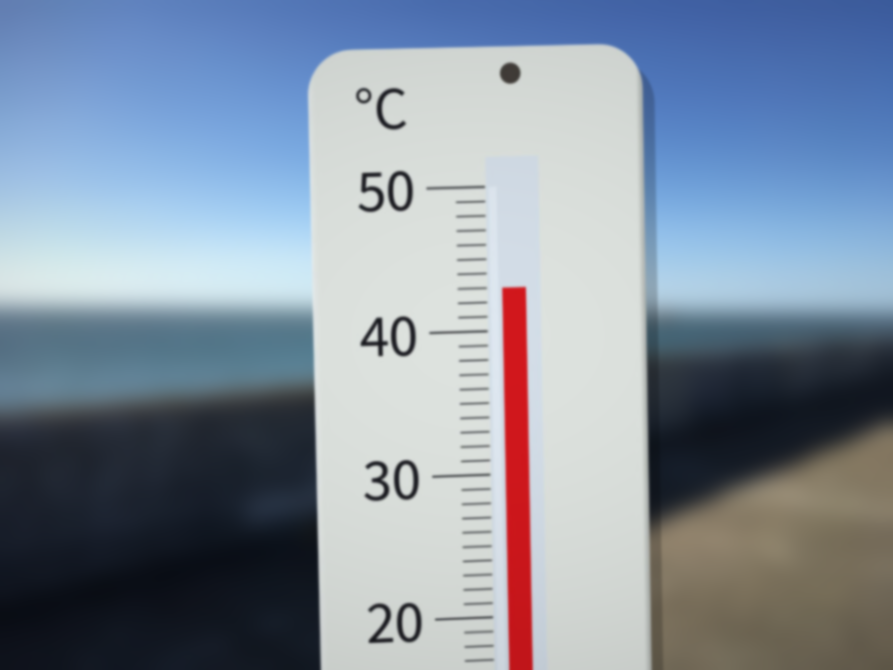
43,°C
